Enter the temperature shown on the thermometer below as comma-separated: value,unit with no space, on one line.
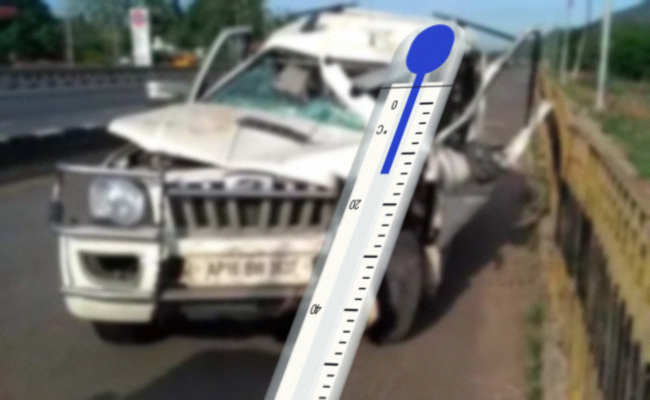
14,°C
